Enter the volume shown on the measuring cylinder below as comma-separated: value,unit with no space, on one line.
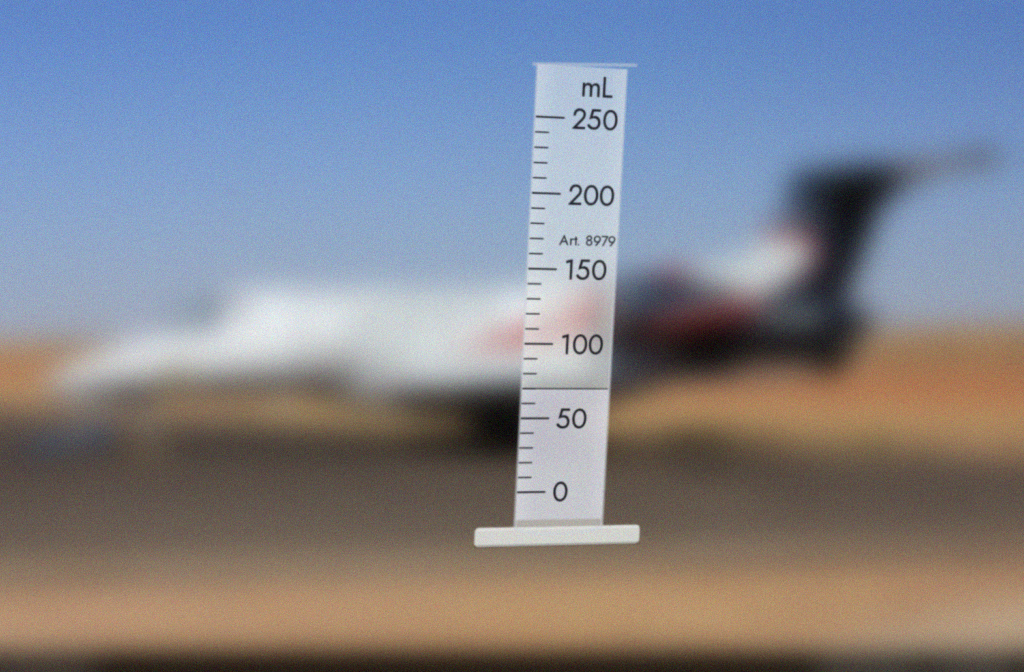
70,mL
